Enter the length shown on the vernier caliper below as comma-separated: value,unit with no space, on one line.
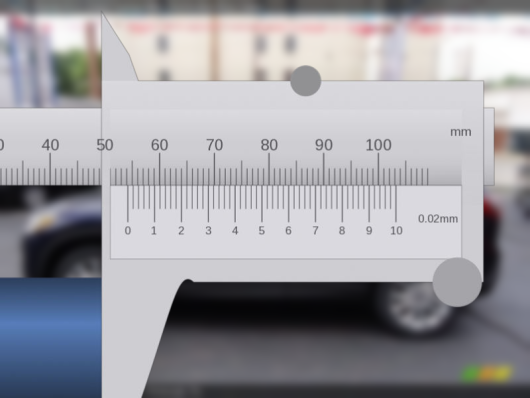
54.2,mm
